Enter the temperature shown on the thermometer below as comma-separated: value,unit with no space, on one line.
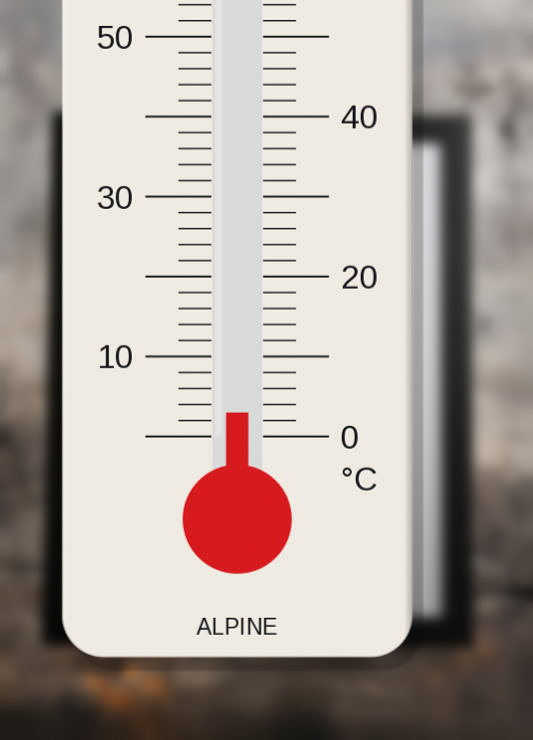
3,°C
